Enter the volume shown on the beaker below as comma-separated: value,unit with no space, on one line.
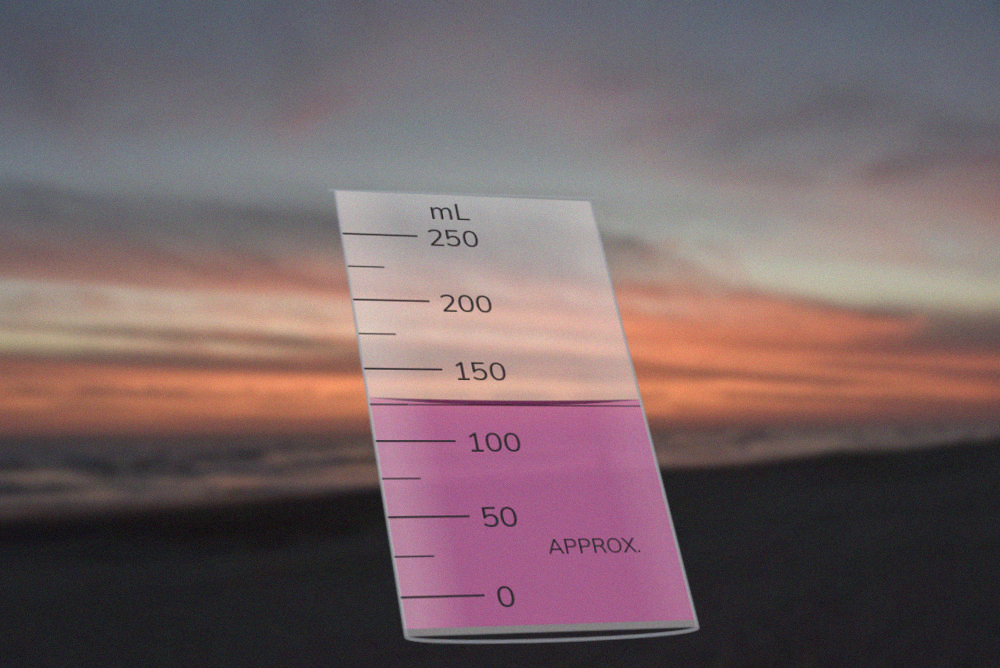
125,mL
